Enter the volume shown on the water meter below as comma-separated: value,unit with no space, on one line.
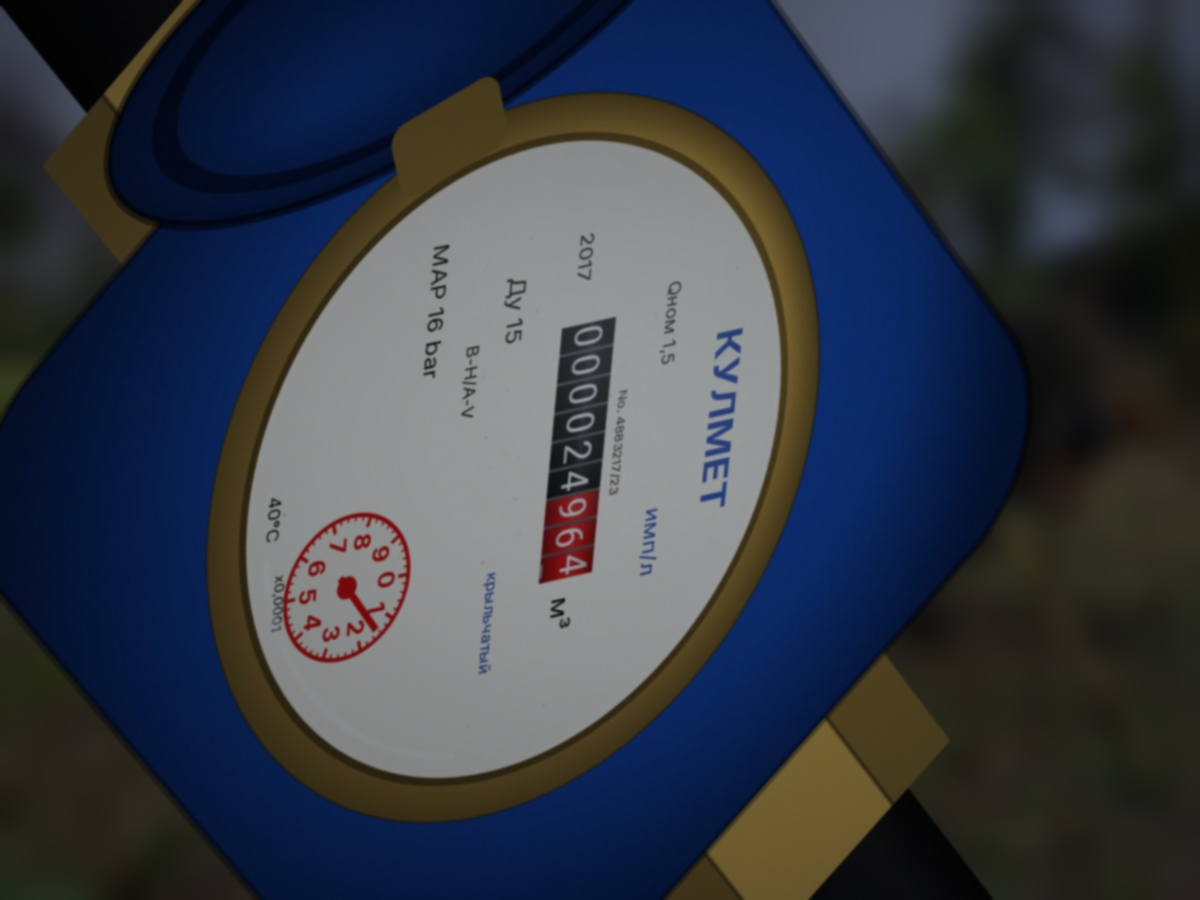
24.9641,m³
